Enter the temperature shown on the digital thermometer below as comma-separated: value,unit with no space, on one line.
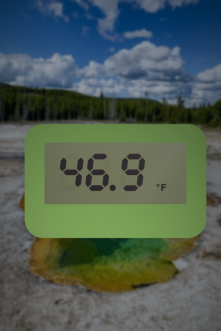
46.9,°F
